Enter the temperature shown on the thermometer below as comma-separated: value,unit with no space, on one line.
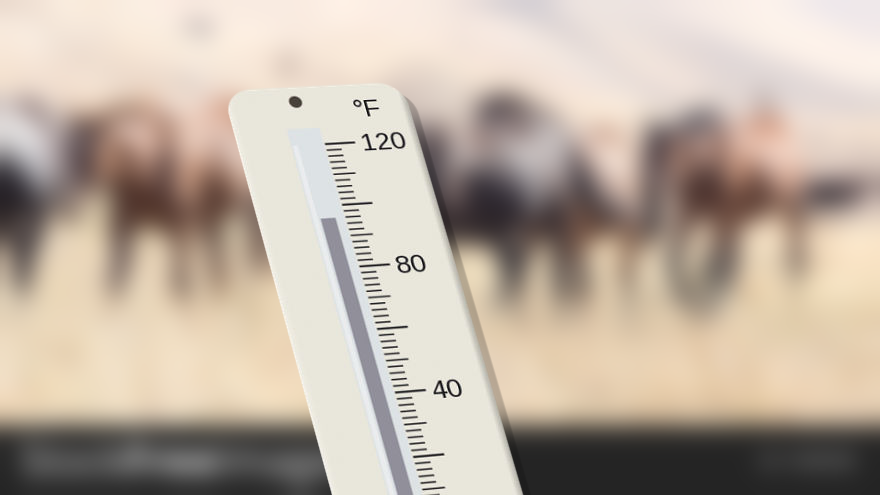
96,°F
